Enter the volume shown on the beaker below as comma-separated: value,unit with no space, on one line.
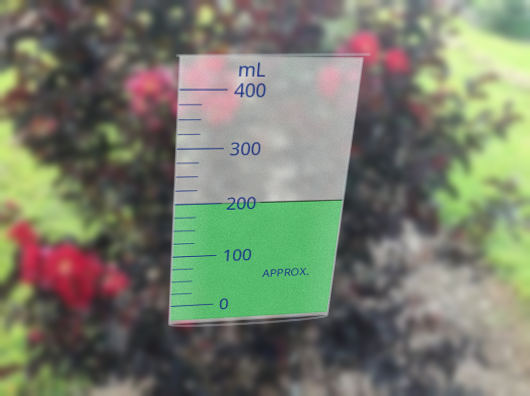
200,mL
